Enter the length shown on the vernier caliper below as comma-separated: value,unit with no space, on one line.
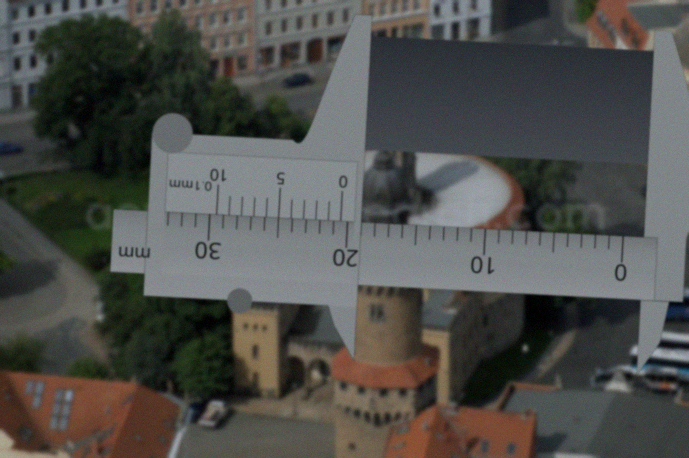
20.5,mm
